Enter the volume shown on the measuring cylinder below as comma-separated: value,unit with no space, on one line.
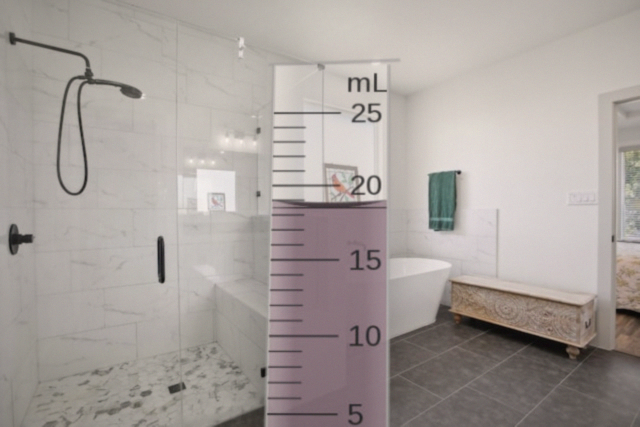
18.5,mL
